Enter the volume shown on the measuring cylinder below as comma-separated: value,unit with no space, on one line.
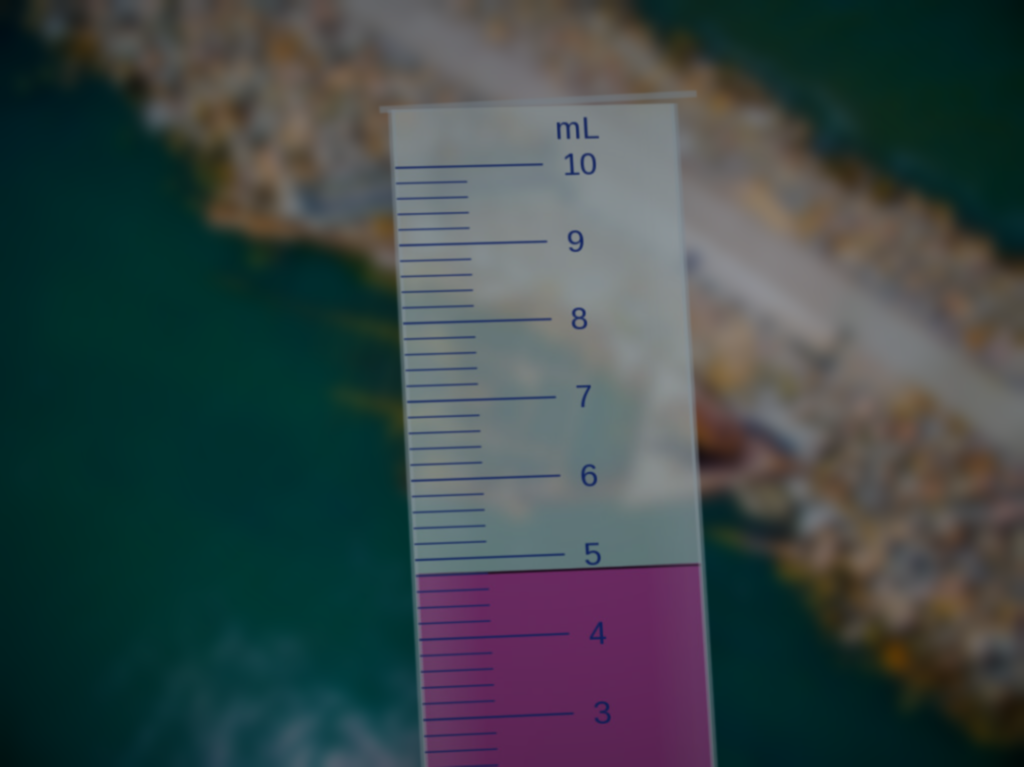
4.8,mL
